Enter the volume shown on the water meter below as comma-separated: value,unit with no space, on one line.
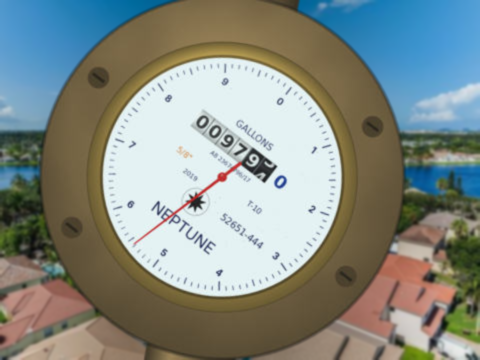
97935.4,gal
